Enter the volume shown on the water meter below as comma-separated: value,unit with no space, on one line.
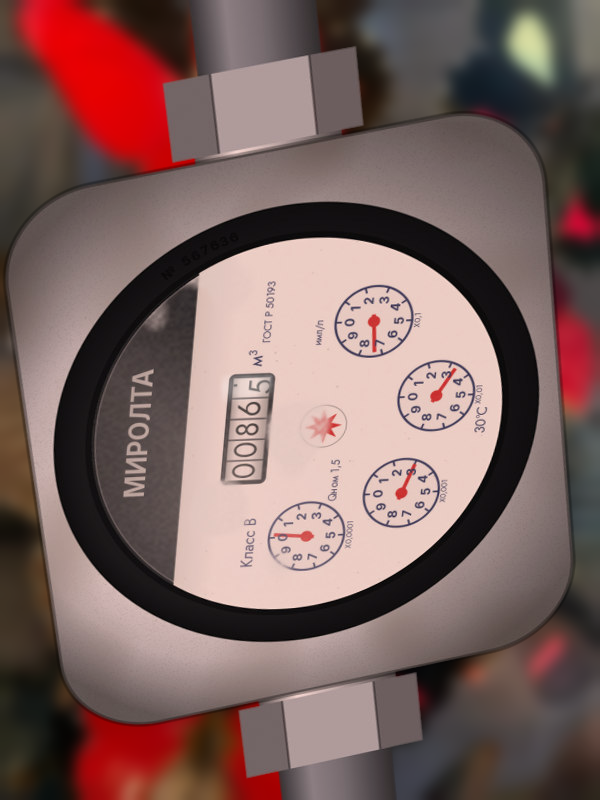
864.7330,m³
